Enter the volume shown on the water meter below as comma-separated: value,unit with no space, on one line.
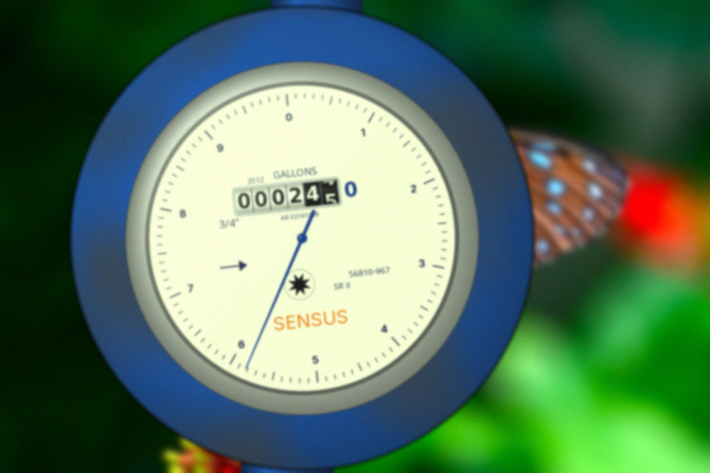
2445.8,gal
